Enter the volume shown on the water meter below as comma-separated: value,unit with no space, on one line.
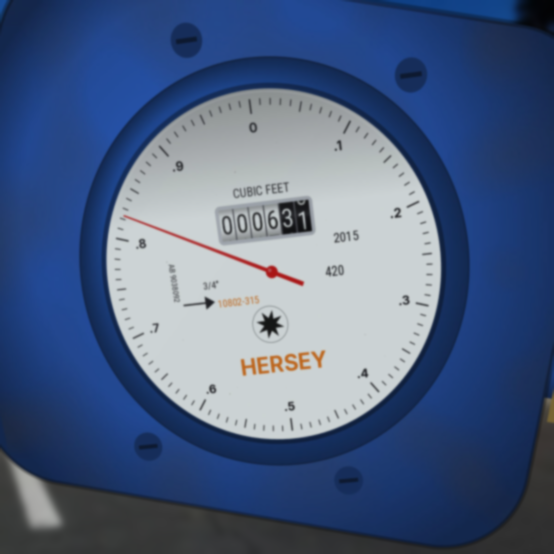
630.82,ft³
